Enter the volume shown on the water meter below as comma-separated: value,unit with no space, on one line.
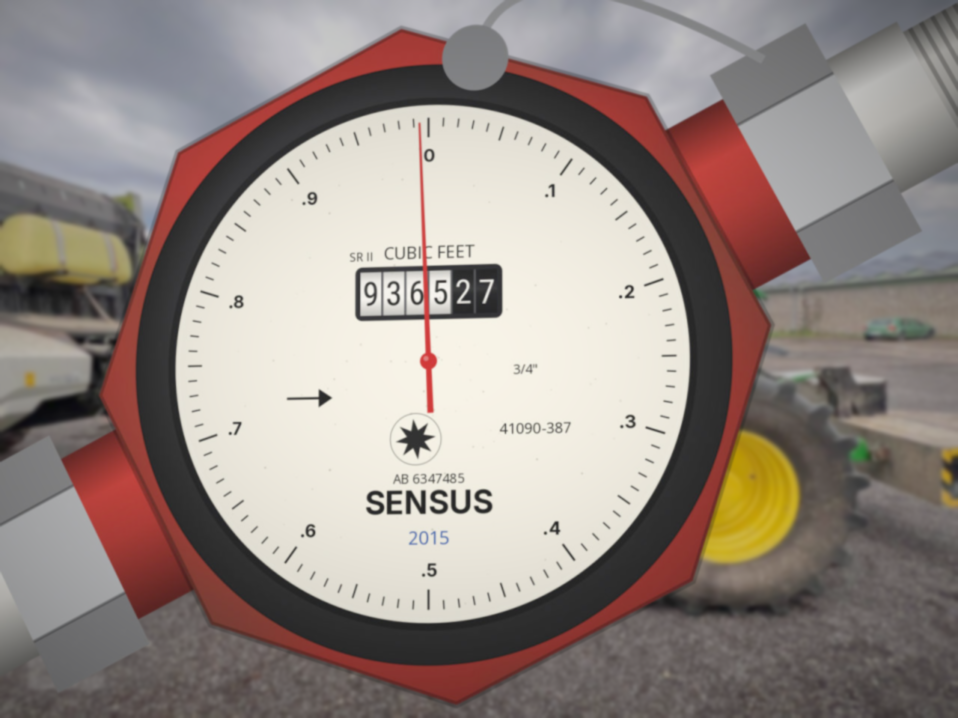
936526.99,ft³
